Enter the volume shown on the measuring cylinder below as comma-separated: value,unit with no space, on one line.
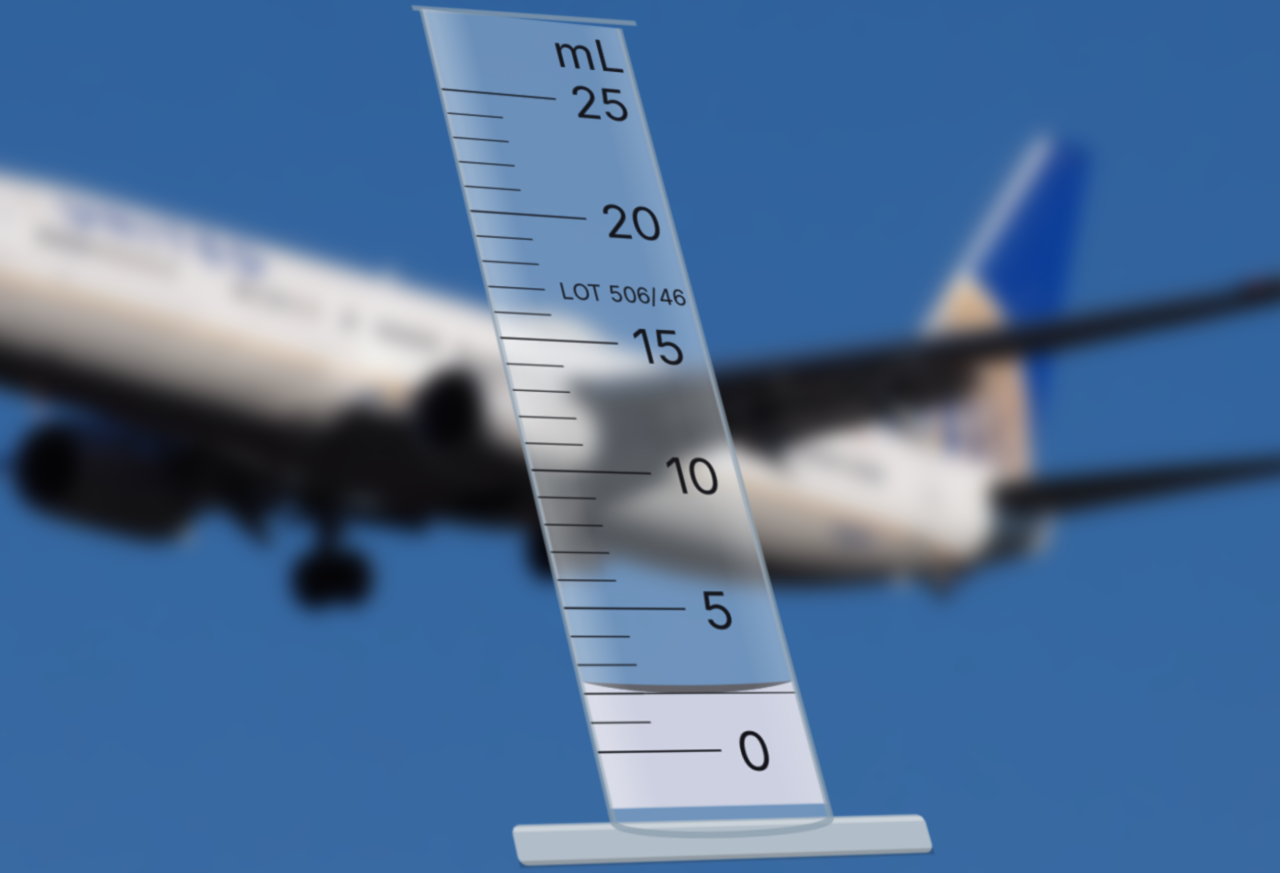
2,mL
